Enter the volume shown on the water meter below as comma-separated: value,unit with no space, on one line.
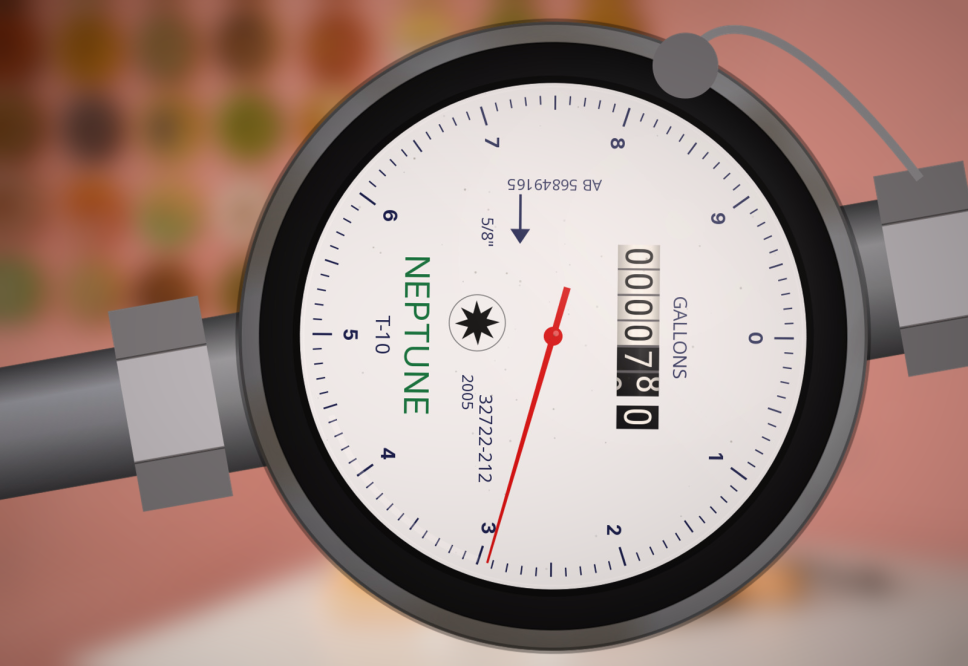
782.9,gal
